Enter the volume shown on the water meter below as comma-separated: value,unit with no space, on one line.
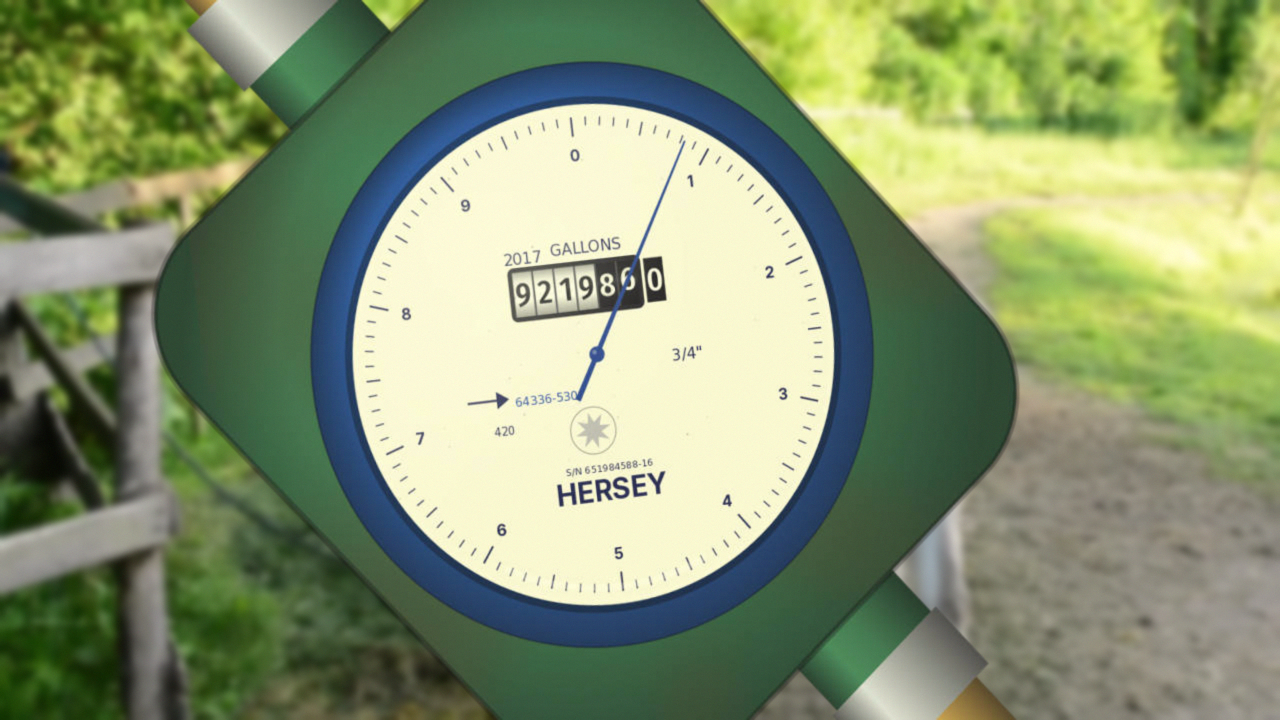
9219860.8,gal
